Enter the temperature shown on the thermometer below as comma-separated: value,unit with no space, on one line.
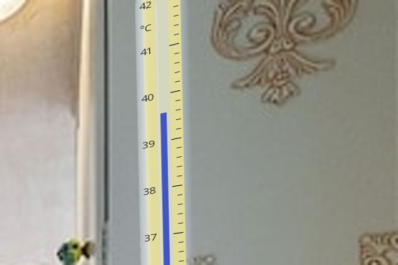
39.6,°C
